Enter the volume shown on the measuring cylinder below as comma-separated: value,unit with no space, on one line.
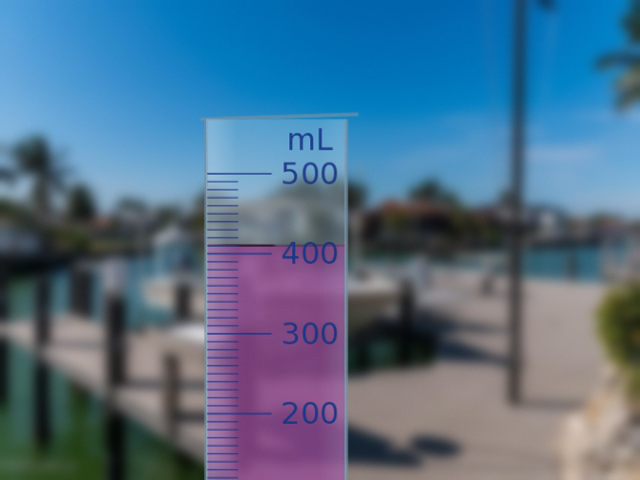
410,mL
